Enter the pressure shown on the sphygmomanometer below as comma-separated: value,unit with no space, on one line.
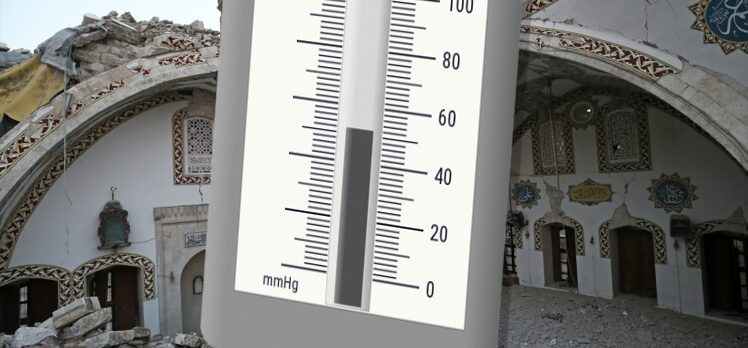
52,mmHg
